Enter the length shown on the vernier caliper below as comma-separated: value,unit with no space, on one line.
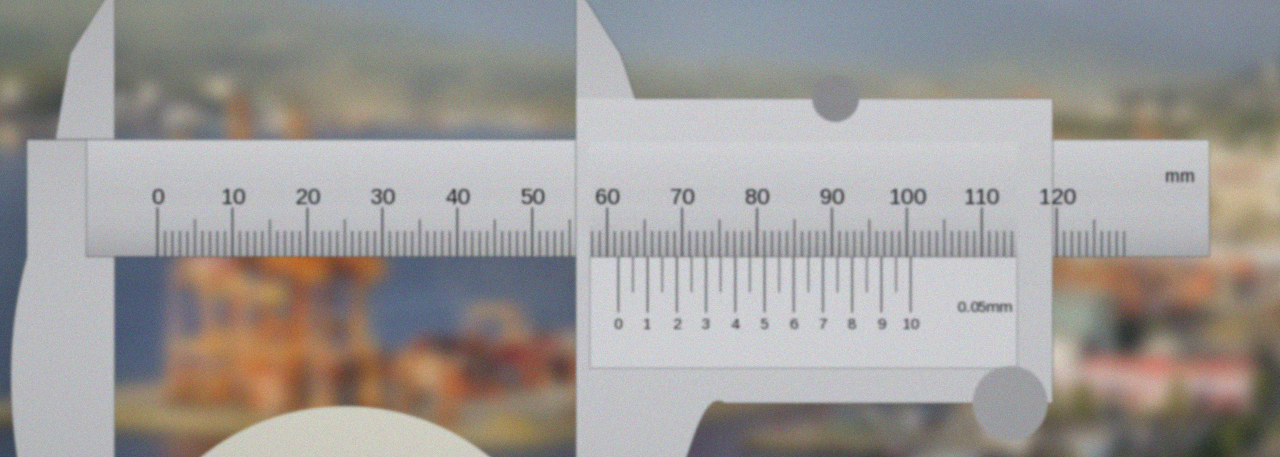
61.5,mm
